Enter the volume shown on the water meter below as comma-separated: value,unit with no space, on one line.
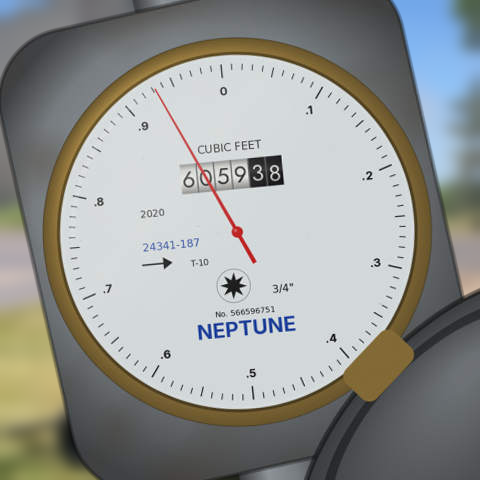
605937.93,ft³
